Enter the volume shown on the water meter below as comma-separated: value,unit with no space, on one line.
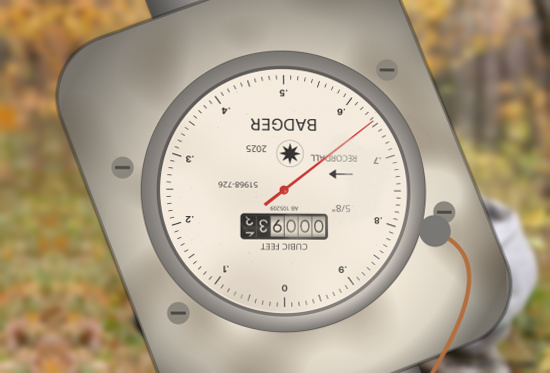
932.64,ft³
